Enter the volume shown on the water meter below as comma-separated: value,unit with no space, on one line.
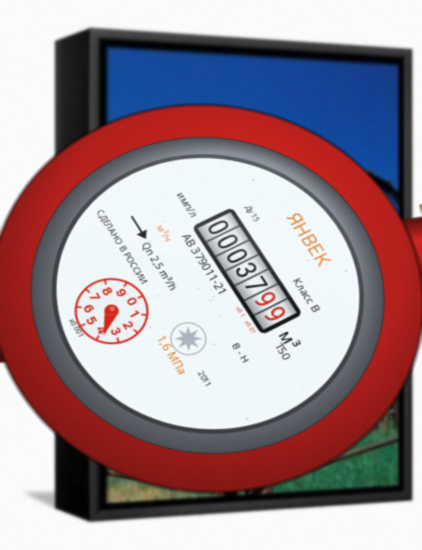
37.993,m³
